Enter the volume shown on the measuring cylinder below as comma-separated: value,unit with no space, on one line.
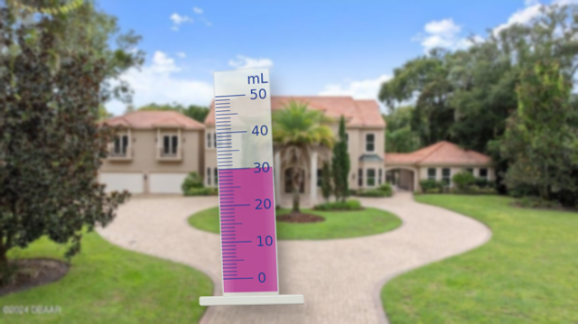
30,mL
